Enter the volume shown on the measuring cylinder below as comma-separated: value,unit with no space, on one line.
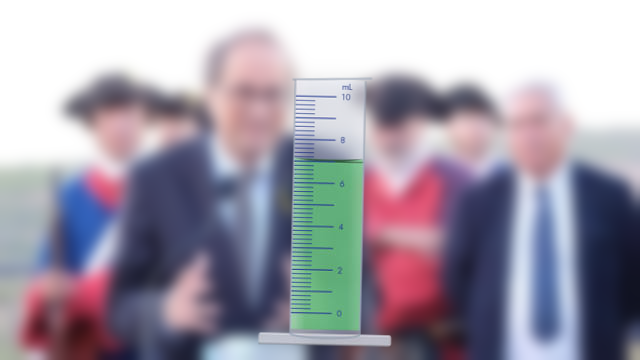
7,mL
